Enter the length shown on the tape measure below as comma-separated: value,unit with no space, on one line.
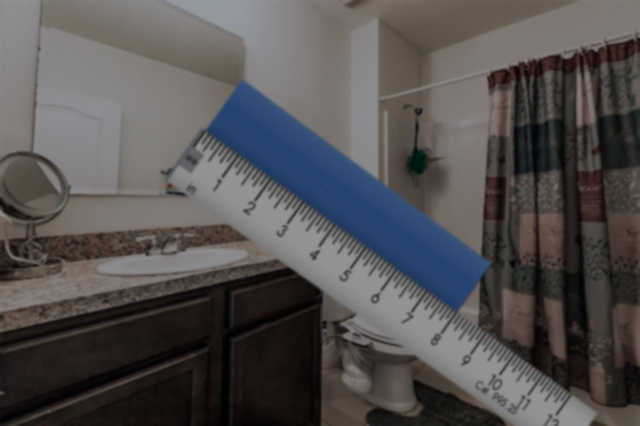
8,in
